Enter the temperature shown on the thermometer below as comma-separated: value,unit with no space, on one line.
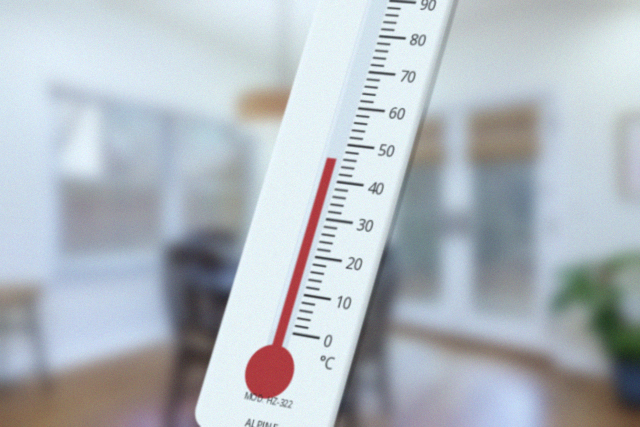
46,°C
